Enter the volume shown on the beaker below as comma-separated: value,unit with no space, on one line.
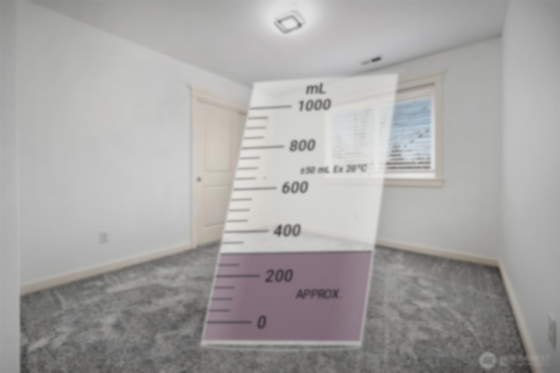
300,mL
